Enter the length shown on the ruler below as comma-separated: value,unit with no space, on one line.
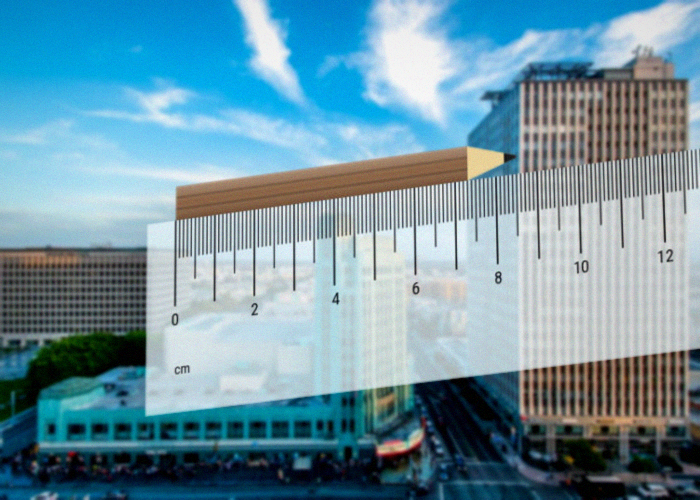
8.5,cm
